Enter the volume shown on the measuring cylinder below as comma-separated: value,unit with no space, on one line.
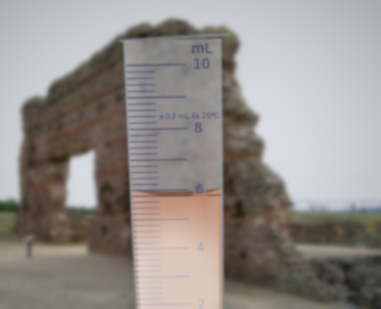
5.8,mL
